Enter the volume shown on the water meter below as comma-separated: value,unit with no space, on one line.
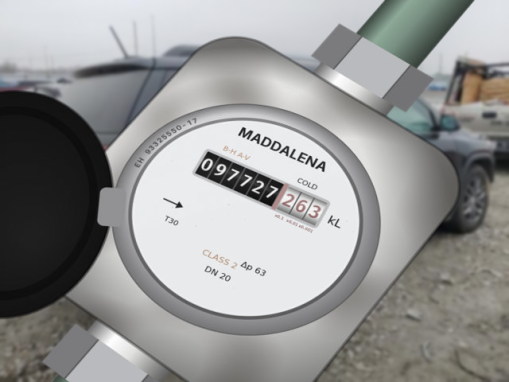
97727.263,kL
